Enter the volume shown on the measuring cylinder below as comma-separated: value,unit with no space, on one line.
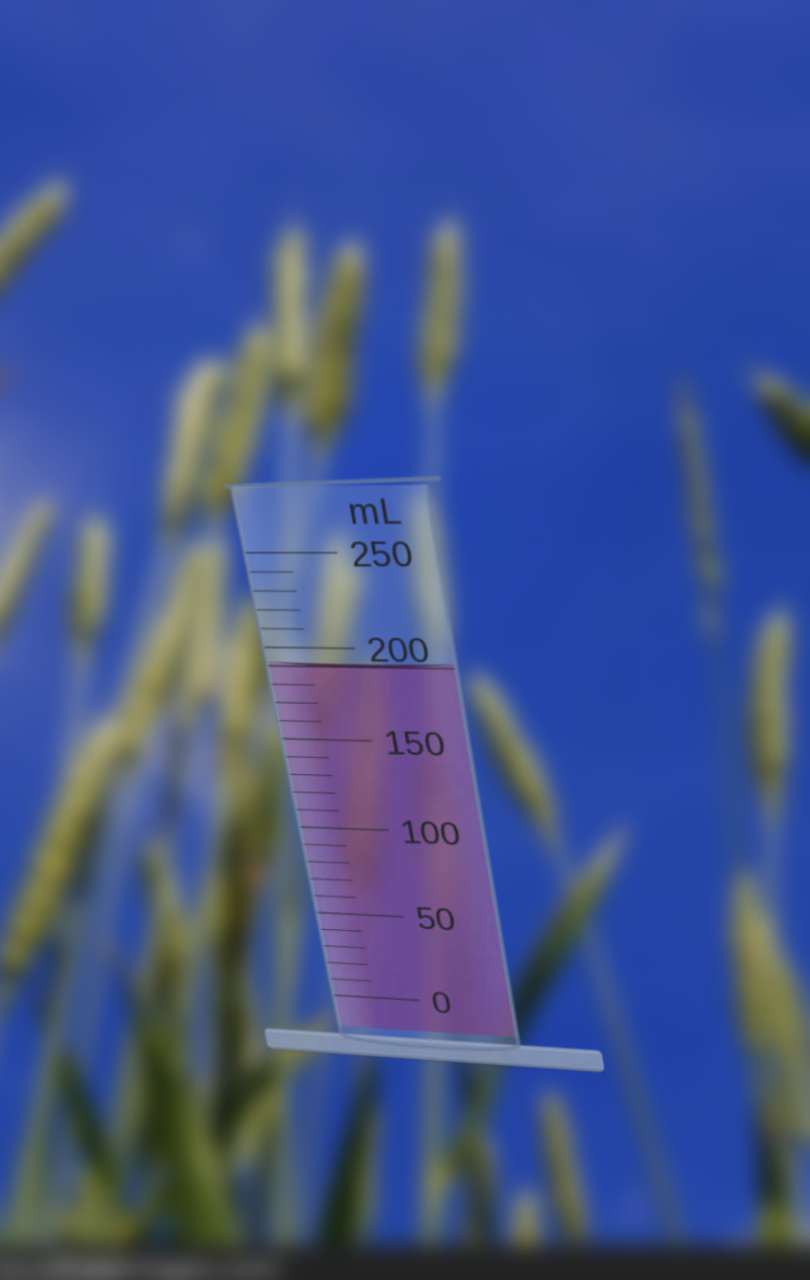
190,mL
